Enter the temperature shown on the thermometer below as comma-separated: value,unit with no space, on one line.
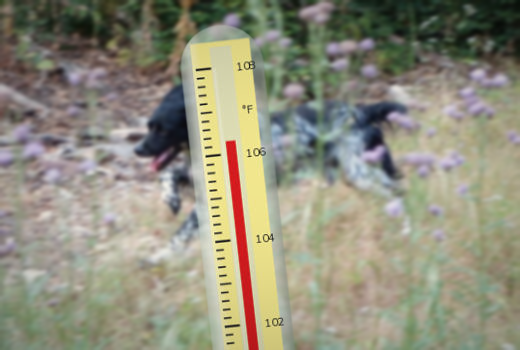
106.3,°F
